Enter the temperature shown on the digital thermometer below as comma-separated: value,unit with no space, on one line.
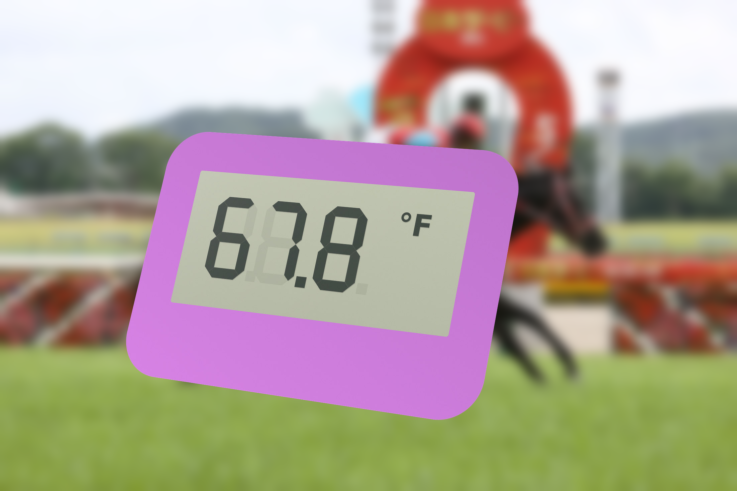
67.8,°F
